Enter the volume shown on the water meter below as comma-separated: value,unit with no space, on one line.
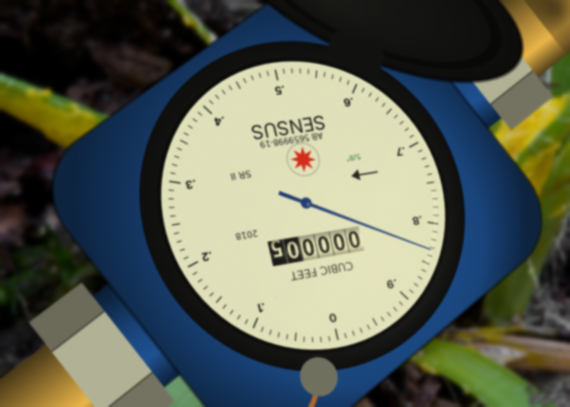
4.83,ft³
